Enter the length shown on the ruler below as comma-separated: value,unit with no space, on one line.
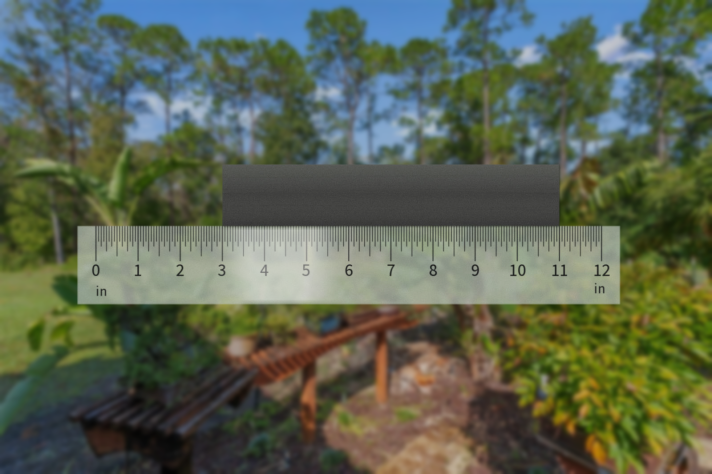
8,in
